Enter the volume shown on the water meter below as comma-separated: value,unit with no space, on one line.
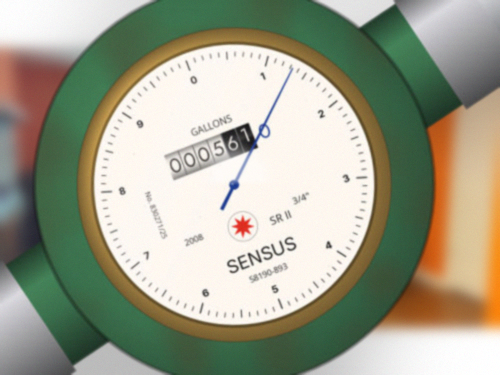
5611.3,gal
